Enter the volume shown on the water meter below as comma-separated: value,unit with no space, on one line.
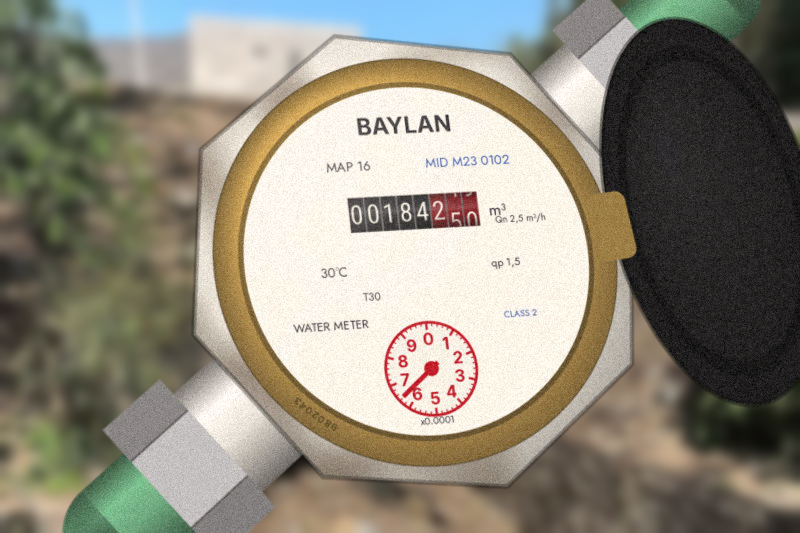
184.2496,m³
